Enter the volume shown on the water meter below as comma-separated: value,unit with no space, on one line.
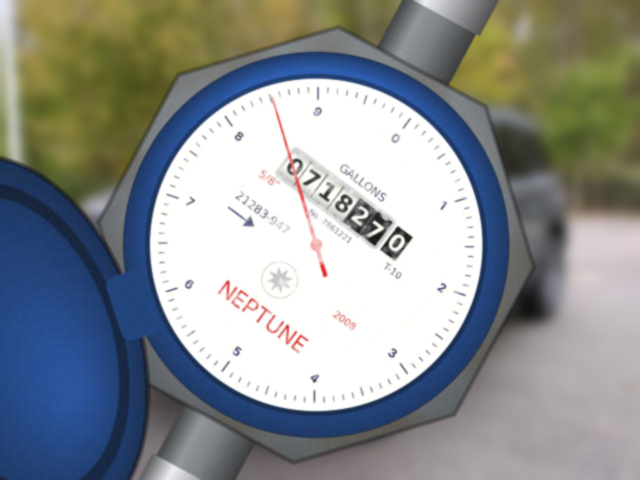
718268.5,gal
